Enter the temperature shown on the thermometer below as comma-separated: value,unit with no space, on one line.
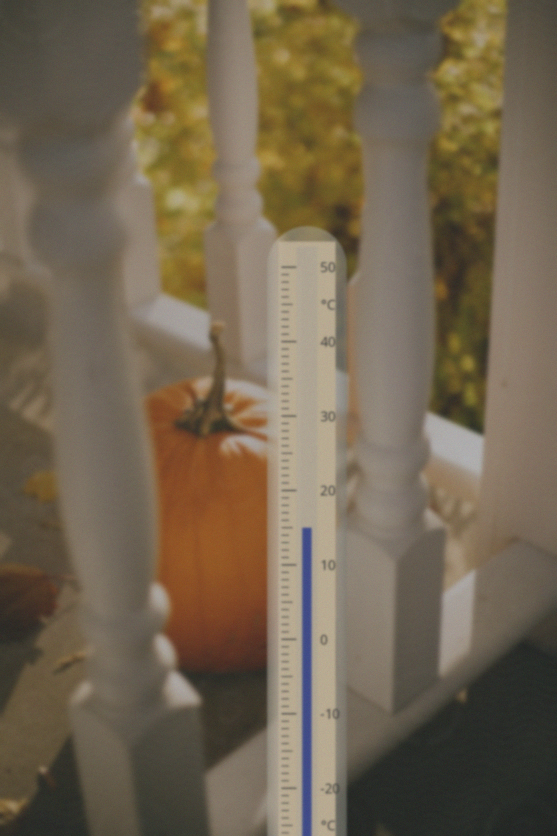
15,°C
